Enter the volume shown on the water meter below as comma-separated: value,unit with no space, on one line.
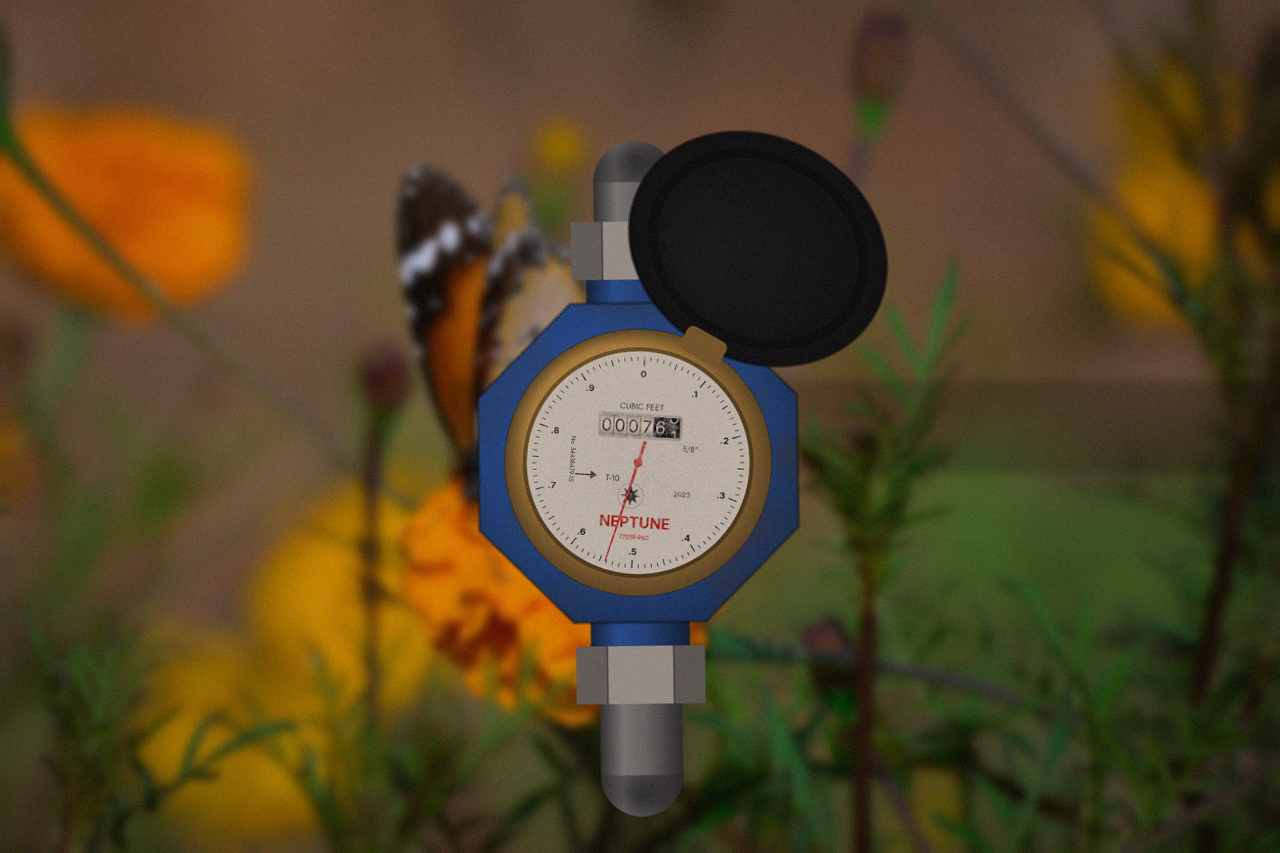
760.54,ft³
